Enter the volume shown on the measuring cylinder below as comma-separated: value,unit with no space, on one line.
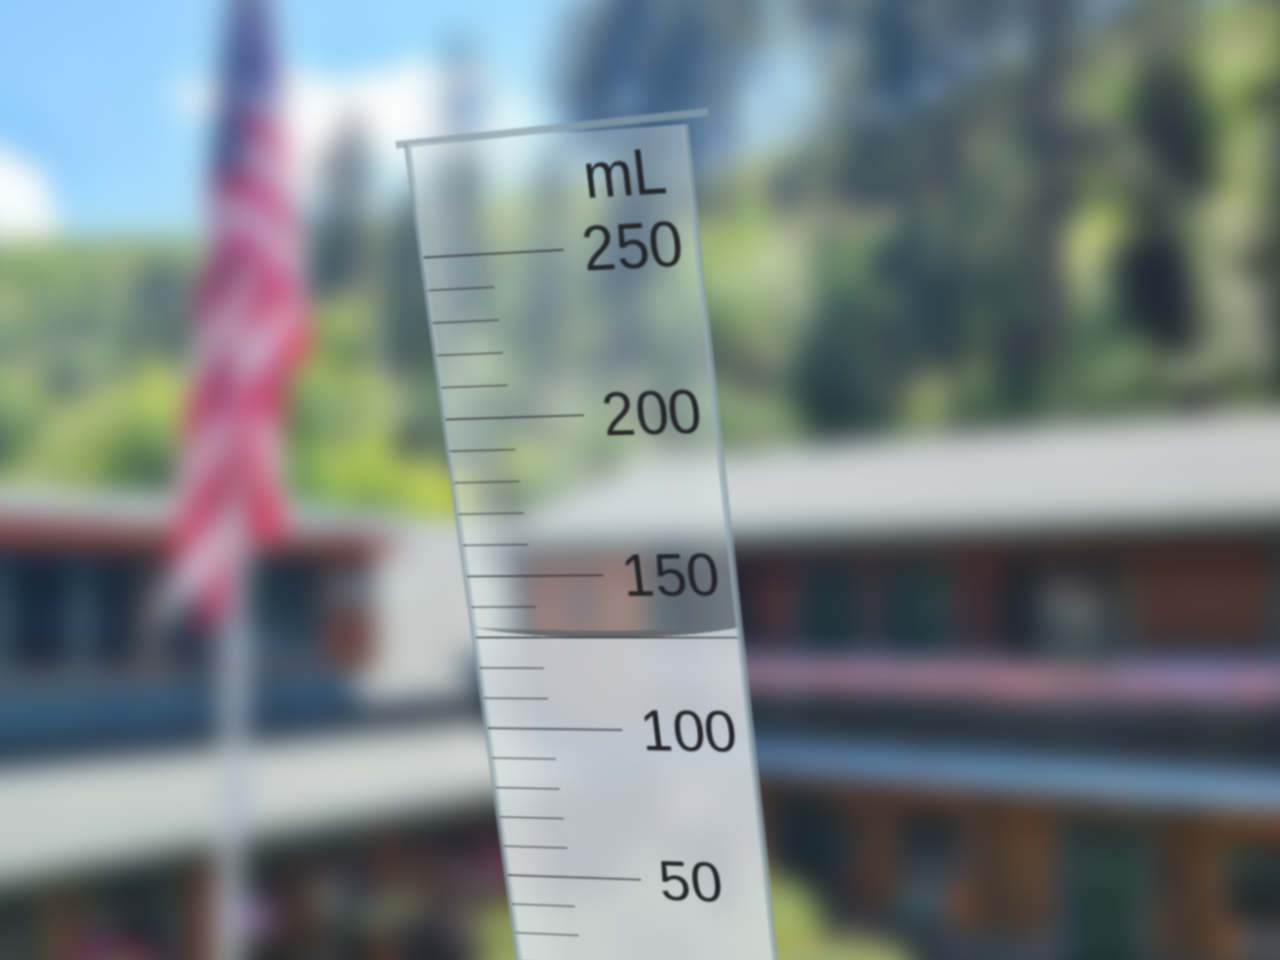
130,mL
